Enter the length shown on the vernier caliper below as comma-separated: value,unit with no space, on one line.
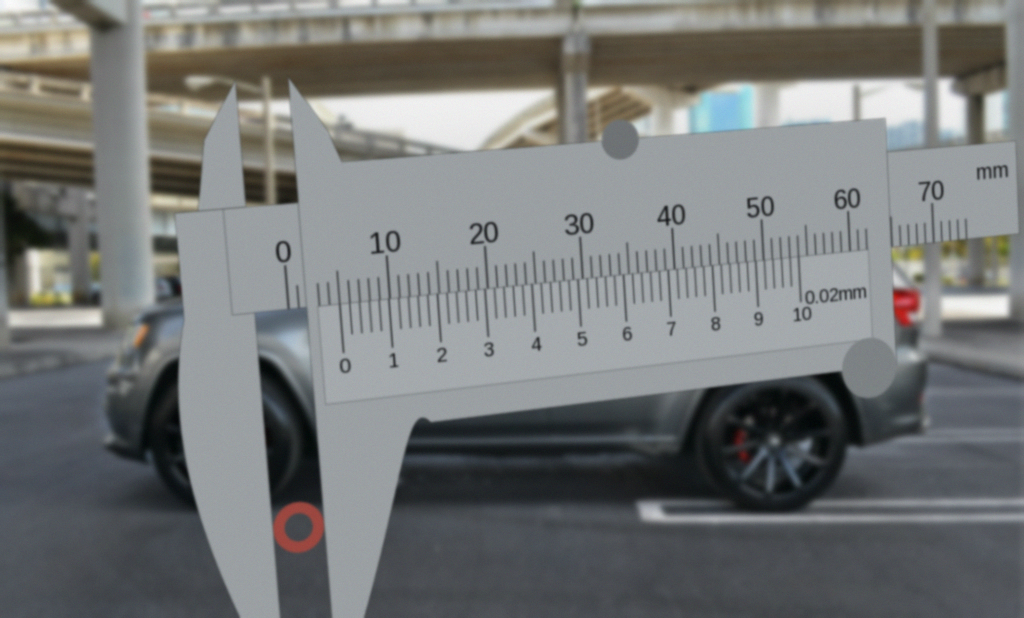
5.0,mm
